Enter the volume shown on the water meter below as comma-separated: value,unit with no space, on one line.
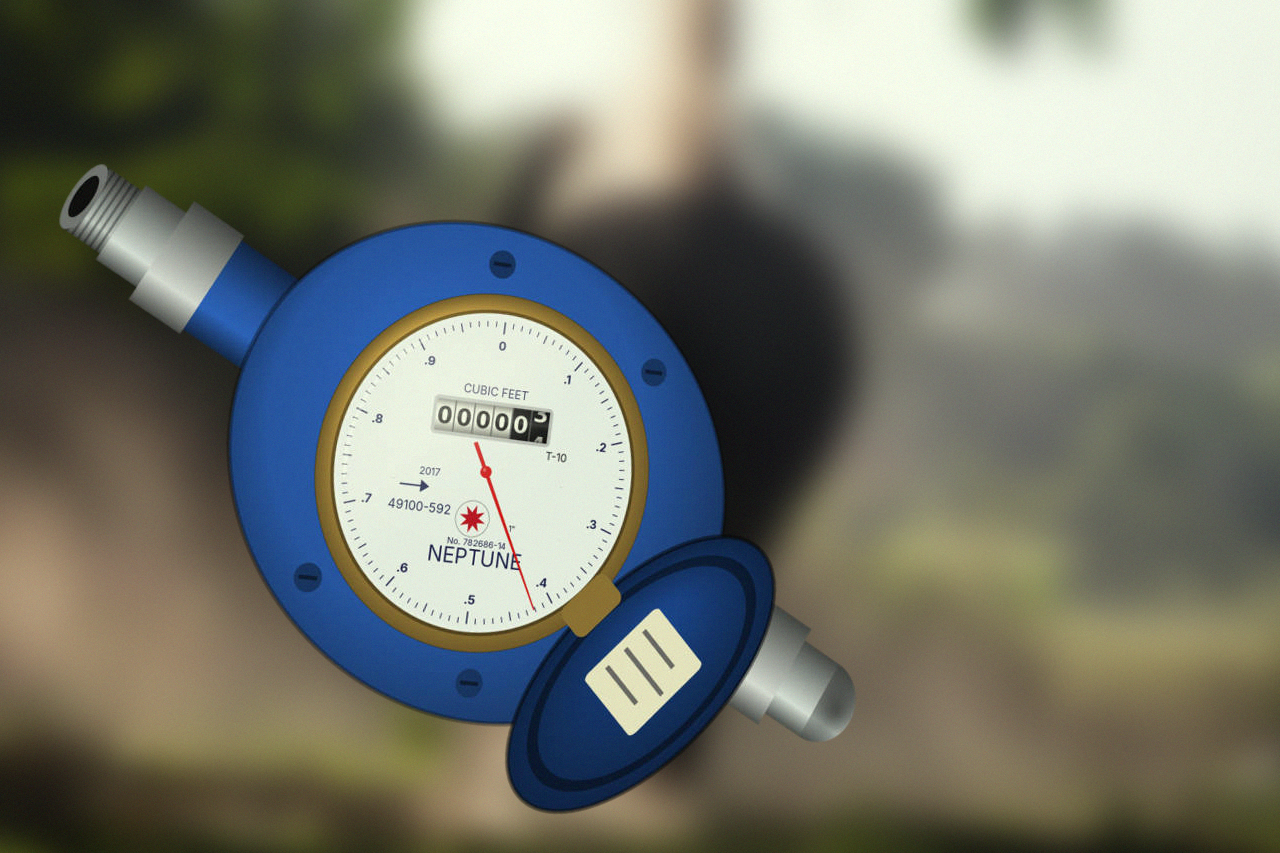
3.42,ft³
